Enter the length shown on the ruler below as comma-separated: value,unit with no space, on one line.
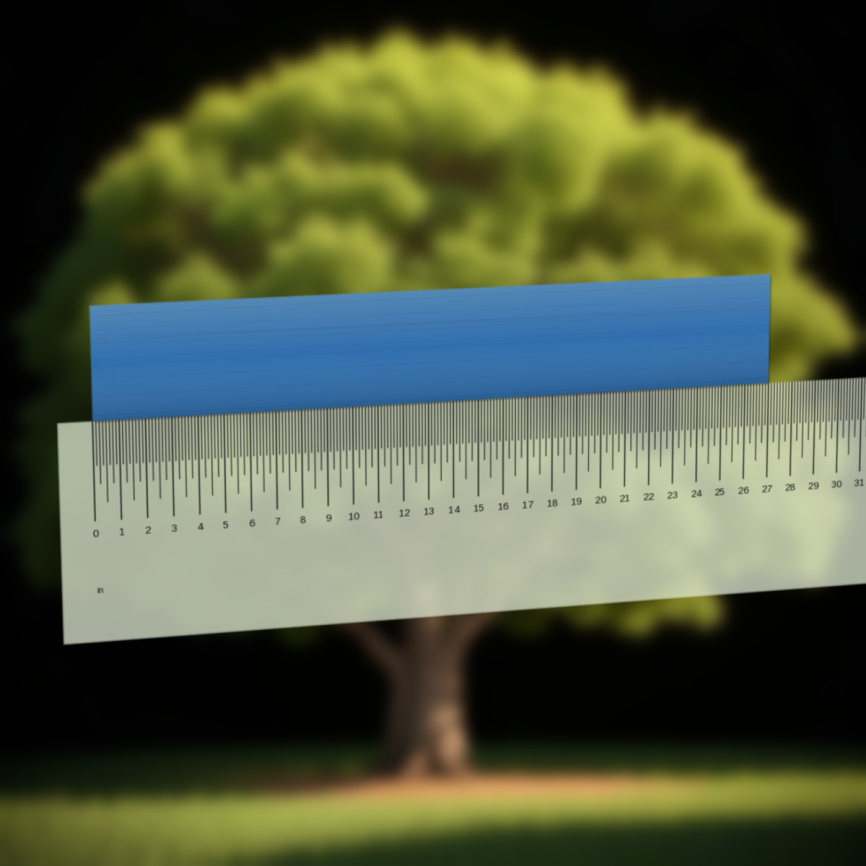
27,in
